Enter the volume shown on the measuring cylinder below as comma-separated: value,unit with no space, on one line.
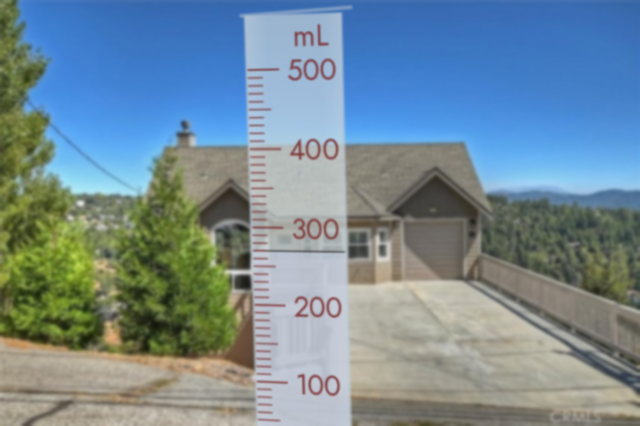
270,mL
